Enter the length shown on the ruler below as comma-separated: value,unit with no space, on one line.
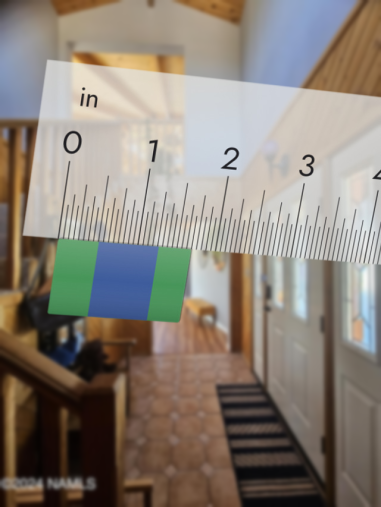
1.6875,in
